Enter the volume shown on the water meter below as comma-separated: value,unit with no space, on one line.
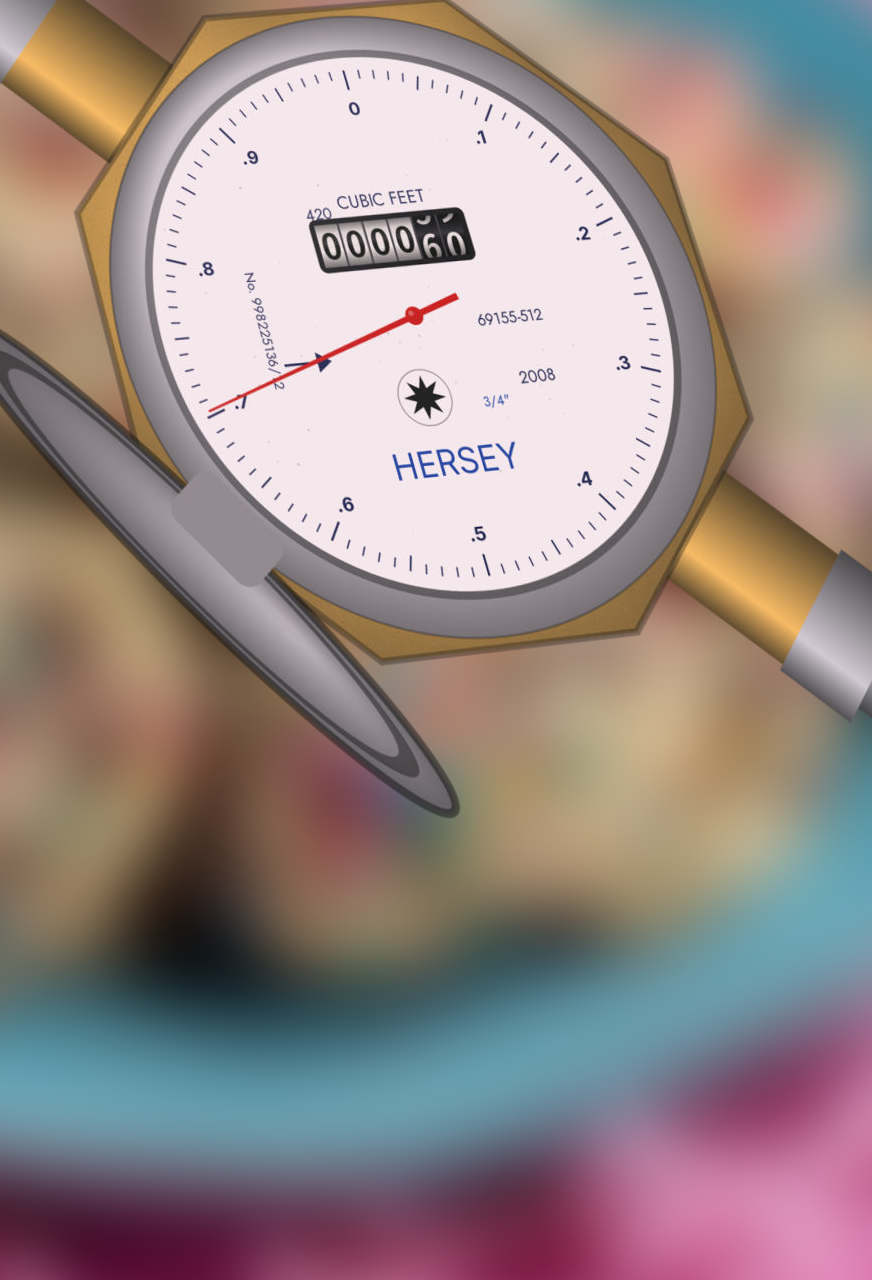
59.70,ft³
